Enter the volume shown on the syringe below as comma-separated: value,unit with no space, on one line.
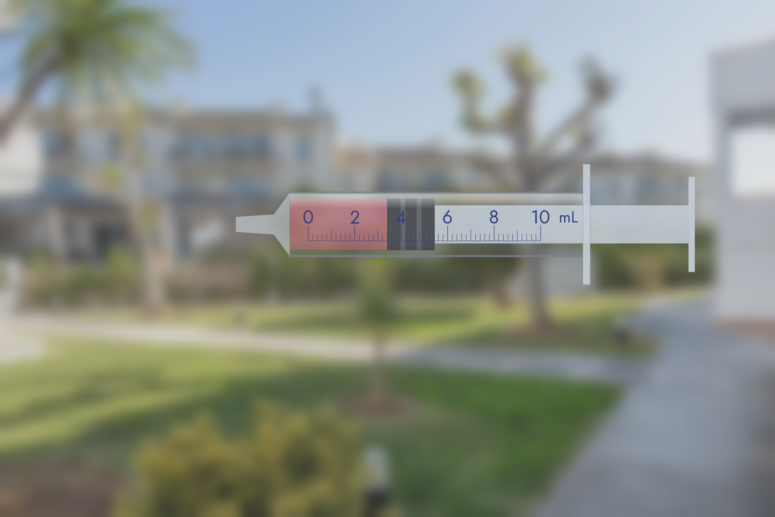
3.4,mL
